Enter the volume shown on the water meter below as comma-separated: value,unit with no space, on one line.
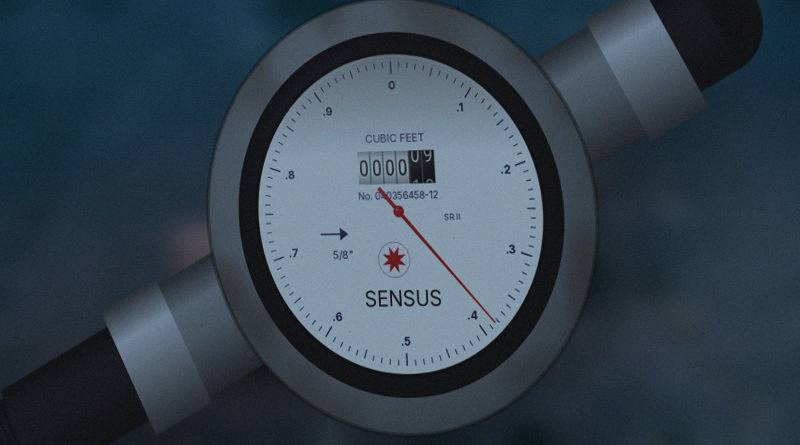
9.38,ft³
